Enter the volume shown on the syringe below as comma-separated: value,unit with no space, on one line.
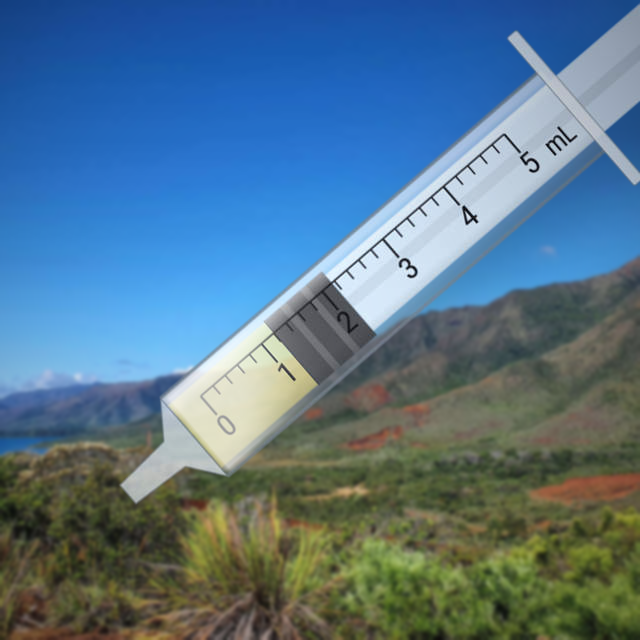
1.2,mL
